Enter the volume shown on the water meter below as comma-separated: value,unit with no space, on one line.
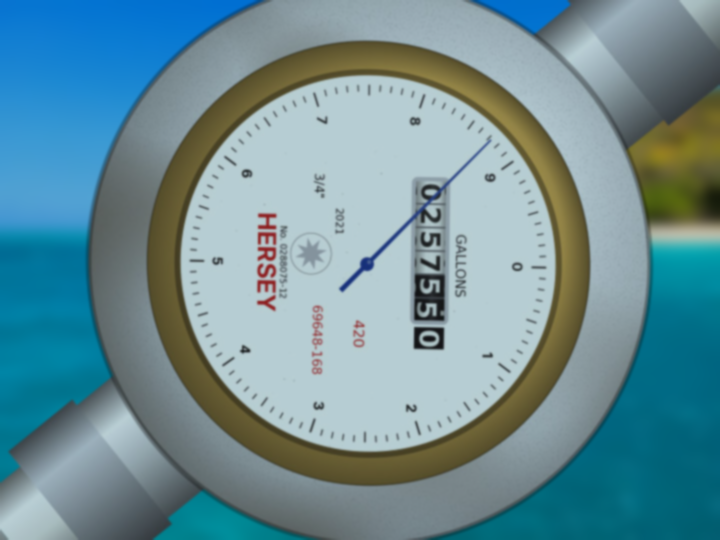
257548.7,gal
